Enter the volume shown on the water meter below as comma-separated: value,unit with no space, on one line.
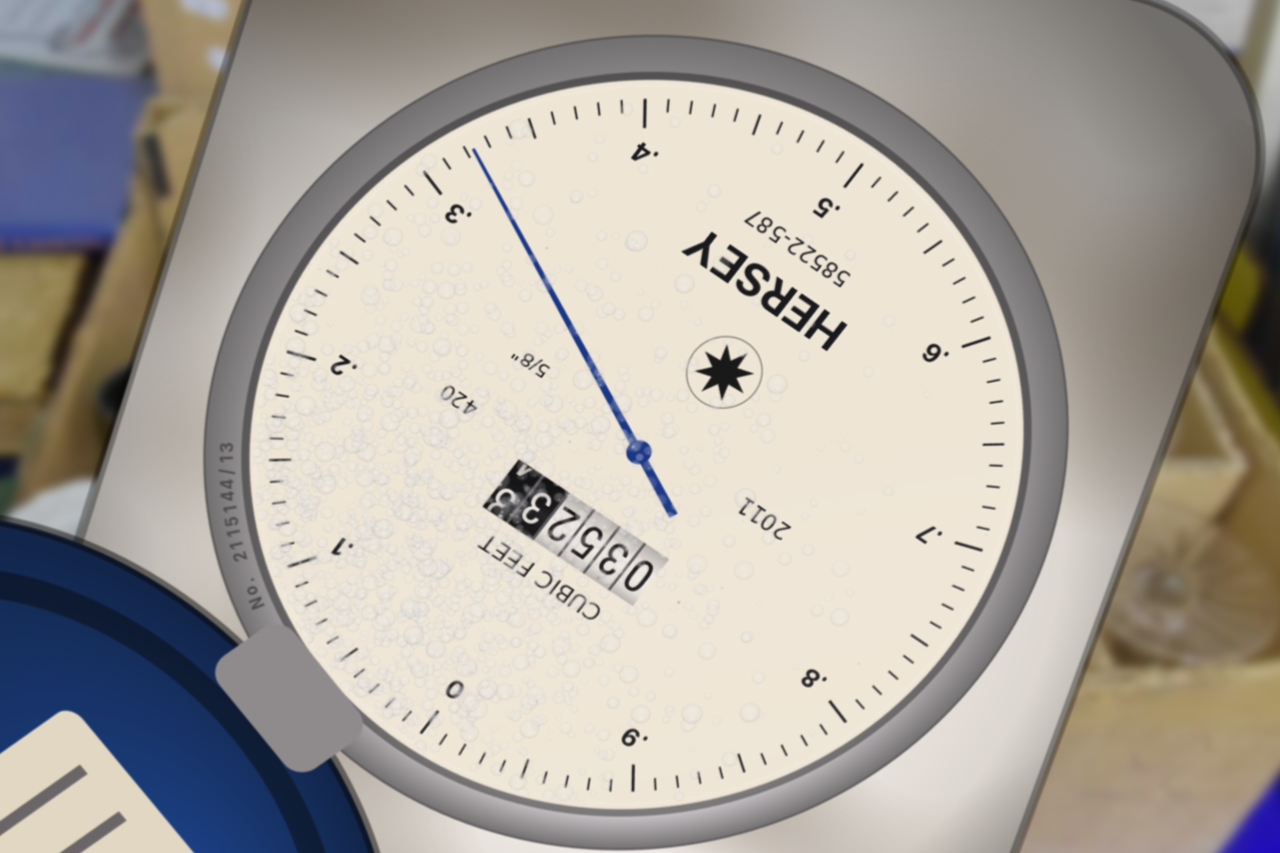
35233.32,ft³
